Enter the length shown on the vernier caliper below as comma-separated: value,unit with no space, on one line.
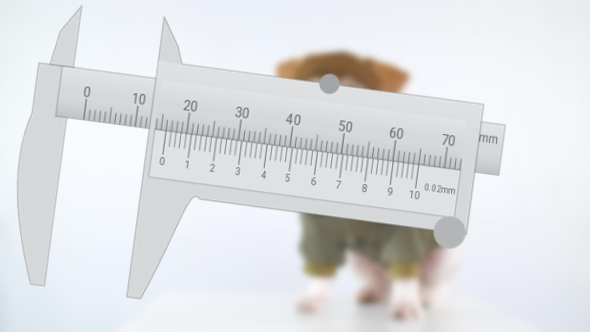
16.0,mm
